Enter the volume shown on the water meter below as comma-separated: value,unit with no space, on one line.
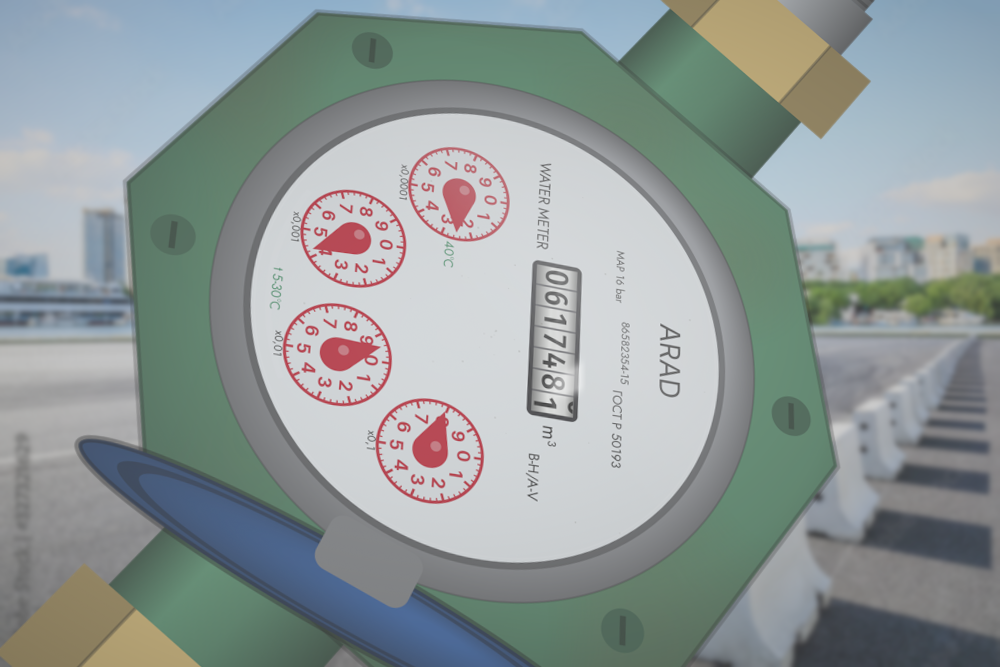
617480.7942,m³
